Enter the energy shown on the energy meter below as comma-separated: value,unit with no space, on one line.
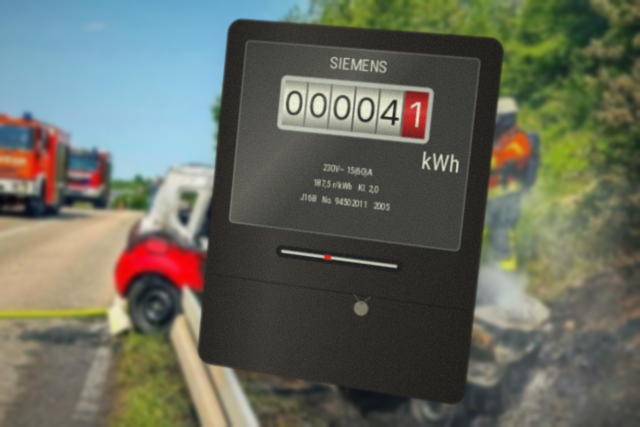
4.1,kWh
